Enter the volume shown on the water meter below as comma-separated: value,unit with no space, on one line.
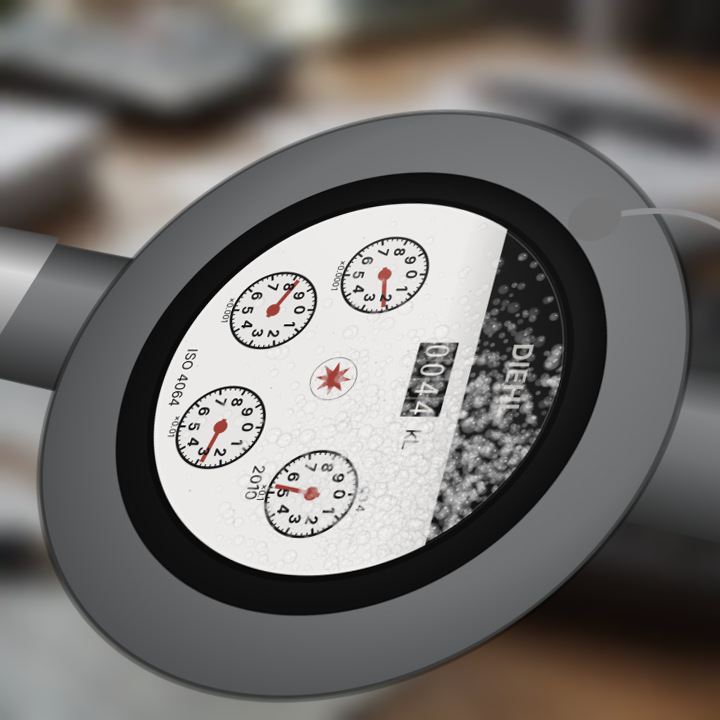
44.5282,kL
